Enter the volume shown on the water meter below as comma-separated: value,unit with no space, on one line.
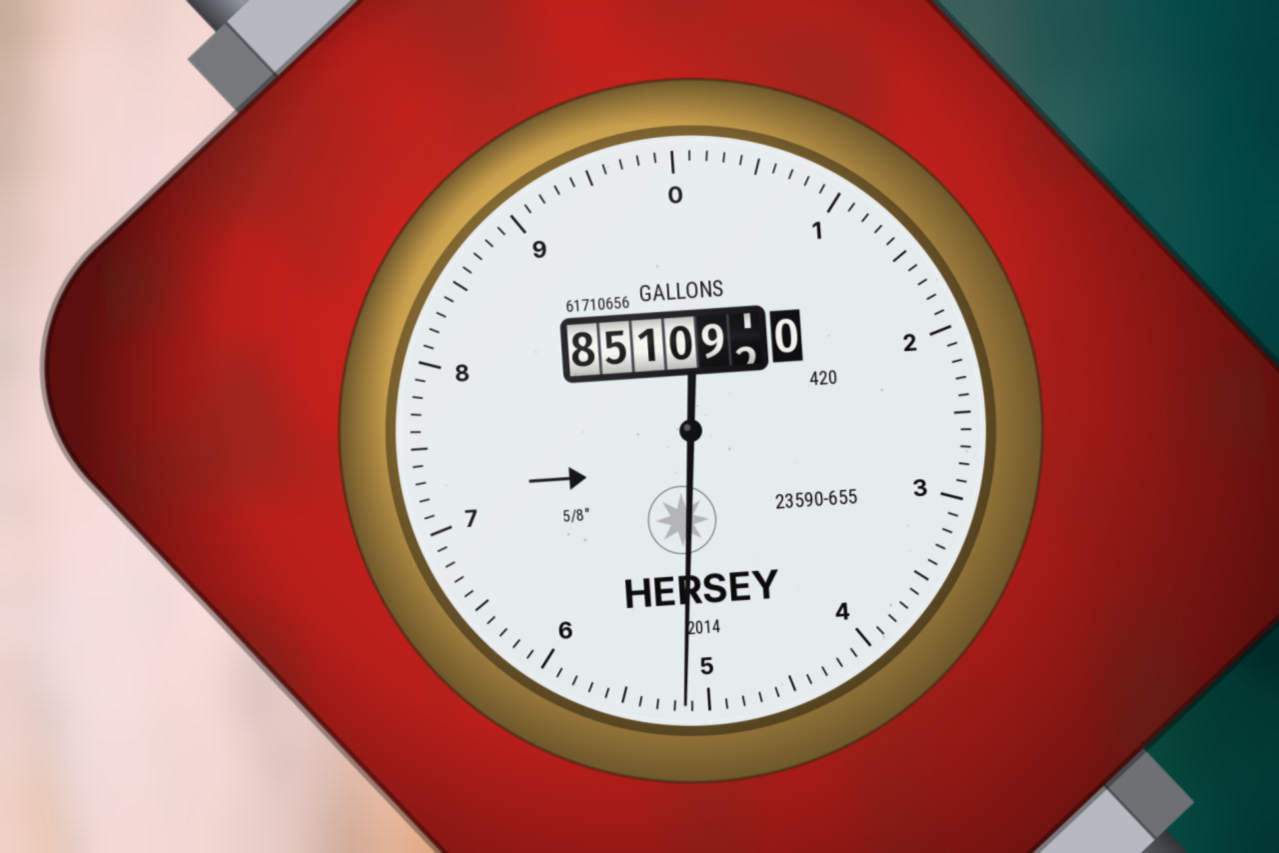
8510915.1,gal
